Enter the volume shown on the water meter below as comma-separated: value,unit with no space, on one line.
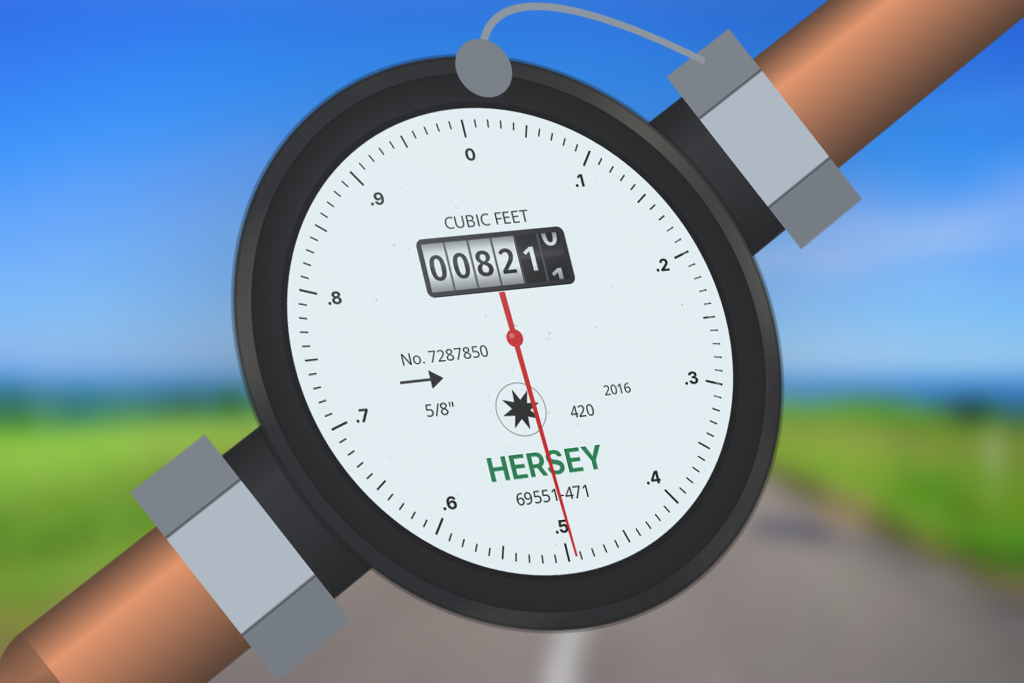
8210.49,ft³
